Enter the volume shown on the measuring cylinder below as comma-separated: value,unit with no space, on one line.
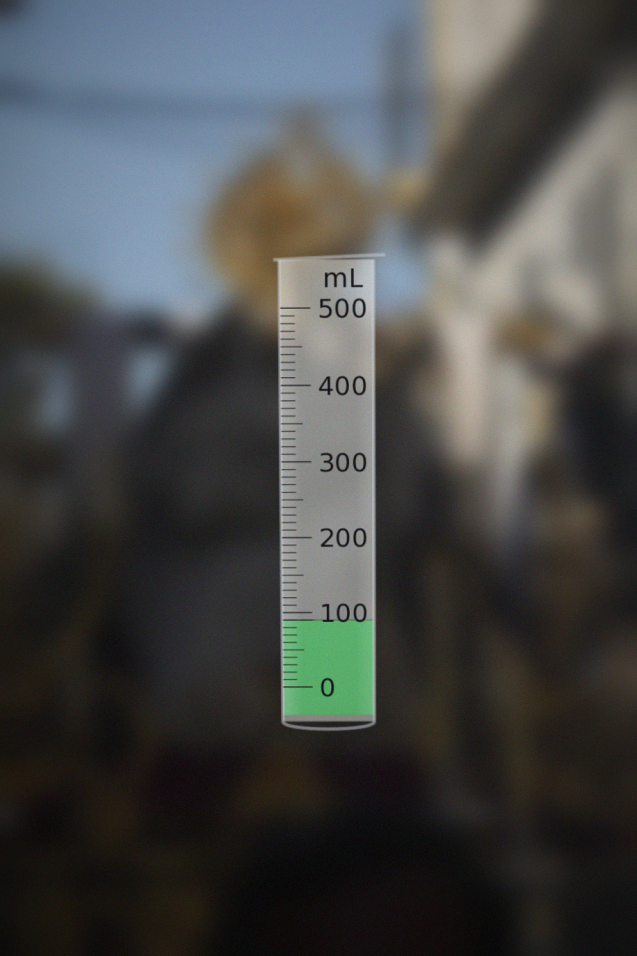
90,mL
